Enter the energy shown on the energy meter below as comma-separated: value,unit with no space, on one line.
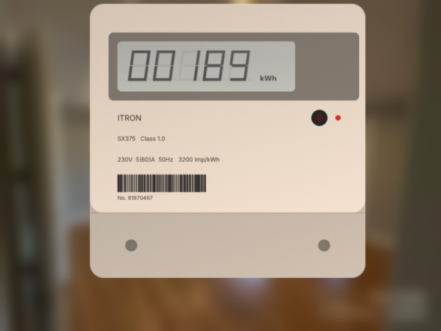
189,kWh
